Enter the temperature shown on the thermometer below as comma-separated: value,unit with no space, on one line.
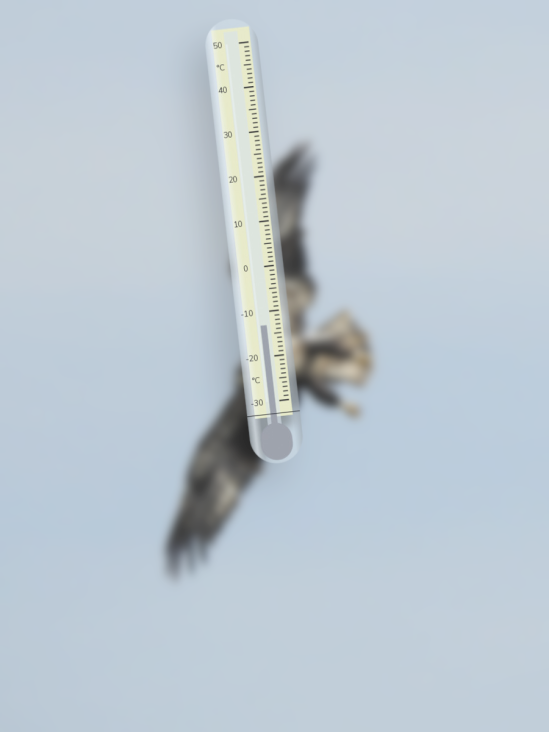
-13,°C
